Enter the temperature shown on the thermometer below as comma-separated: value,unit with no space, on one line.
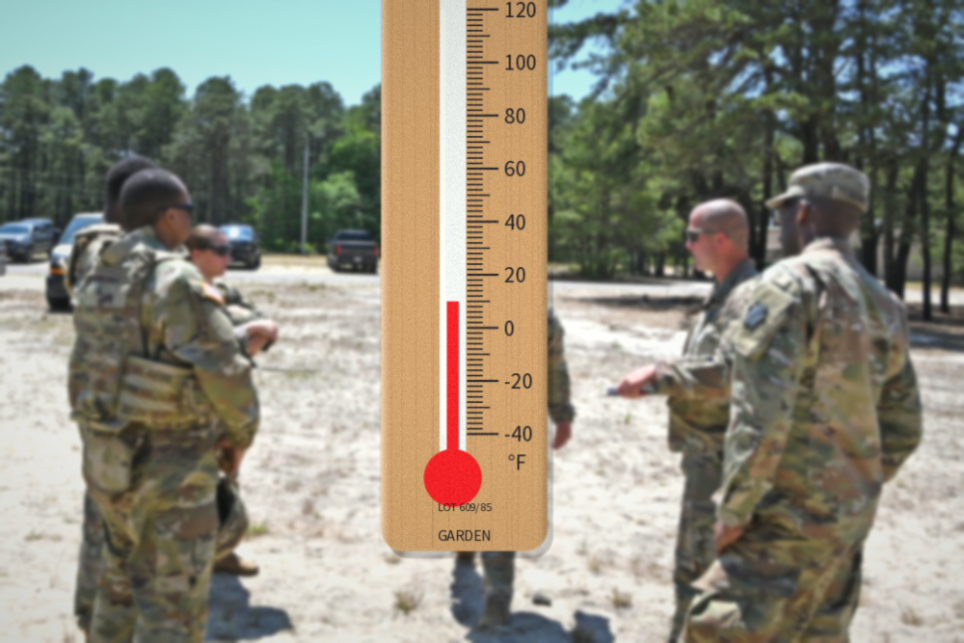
10,°F
